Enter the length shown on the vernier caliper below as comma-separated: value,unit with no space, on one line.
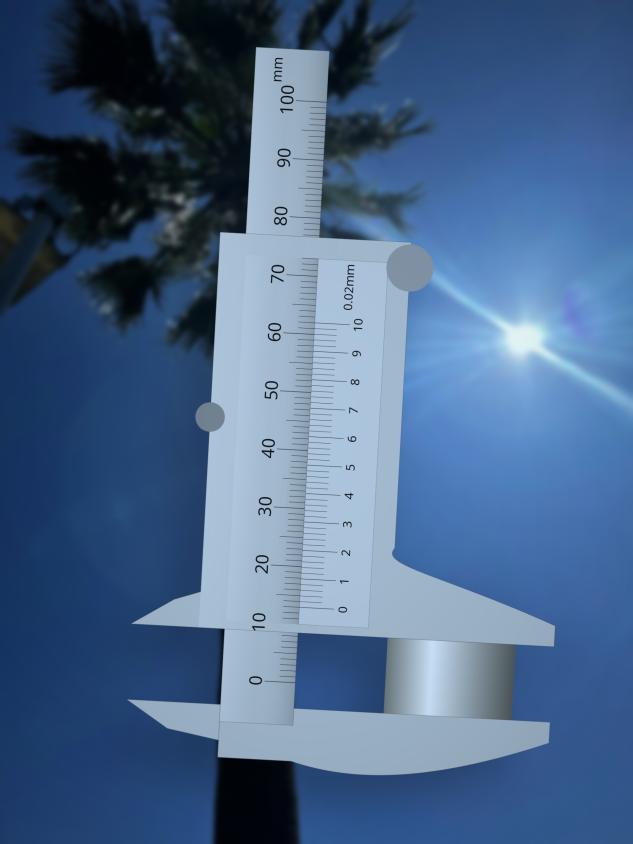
13.0,mm
